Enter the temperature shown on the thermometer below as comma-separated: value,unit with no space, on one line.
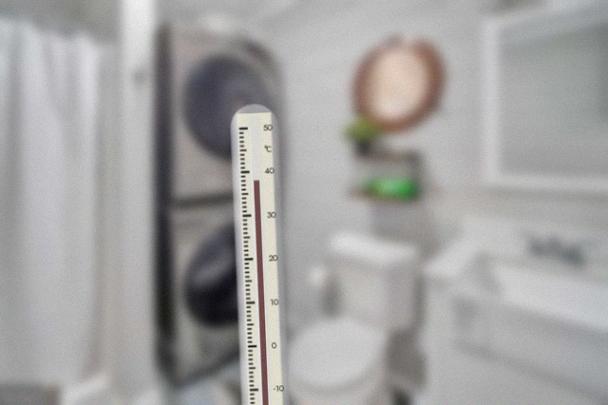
38,°C
